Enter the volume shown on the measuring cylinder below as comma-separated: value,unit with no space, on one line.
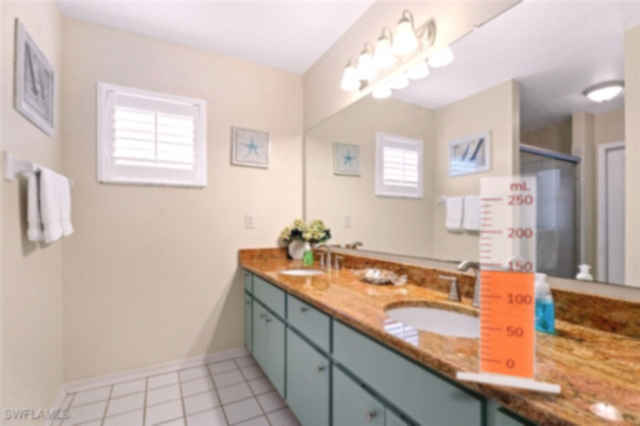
140,mL
